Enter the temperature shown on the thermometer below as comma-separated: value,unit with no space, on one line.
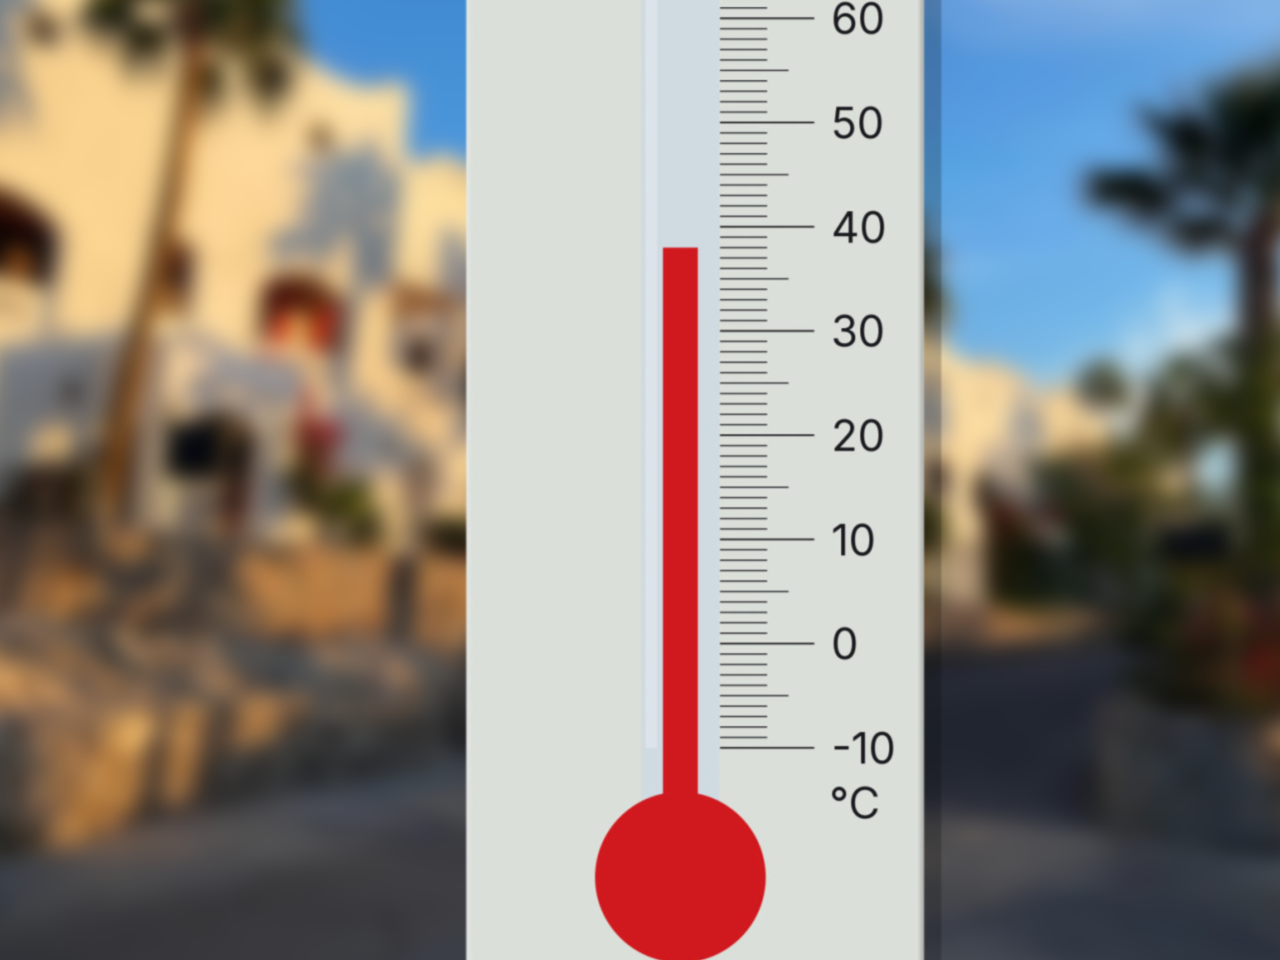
38,°C
